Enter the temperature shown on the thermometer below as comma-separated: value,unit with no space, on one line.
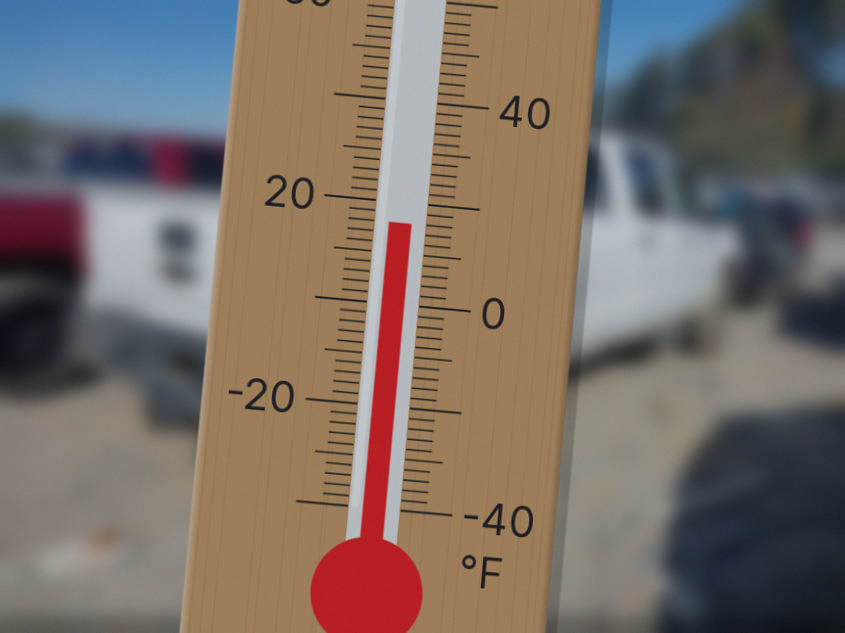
16,°F
